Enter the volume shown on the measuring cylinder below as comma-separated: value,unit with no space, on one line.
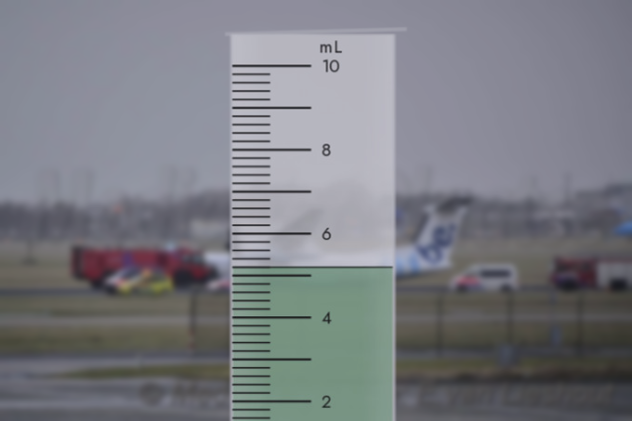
5.2,mL
